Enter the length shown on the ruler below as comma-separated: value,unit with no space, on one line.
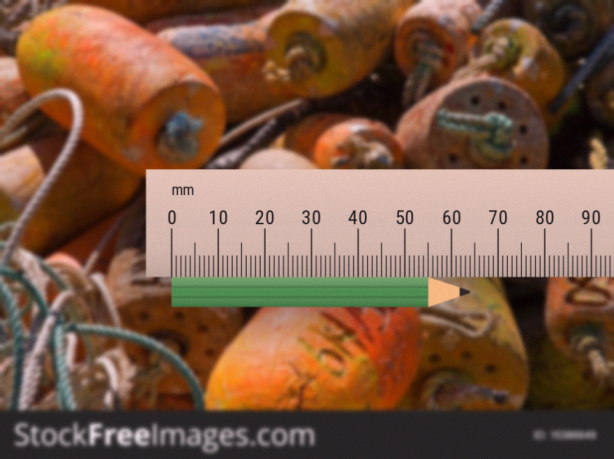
64,mm
